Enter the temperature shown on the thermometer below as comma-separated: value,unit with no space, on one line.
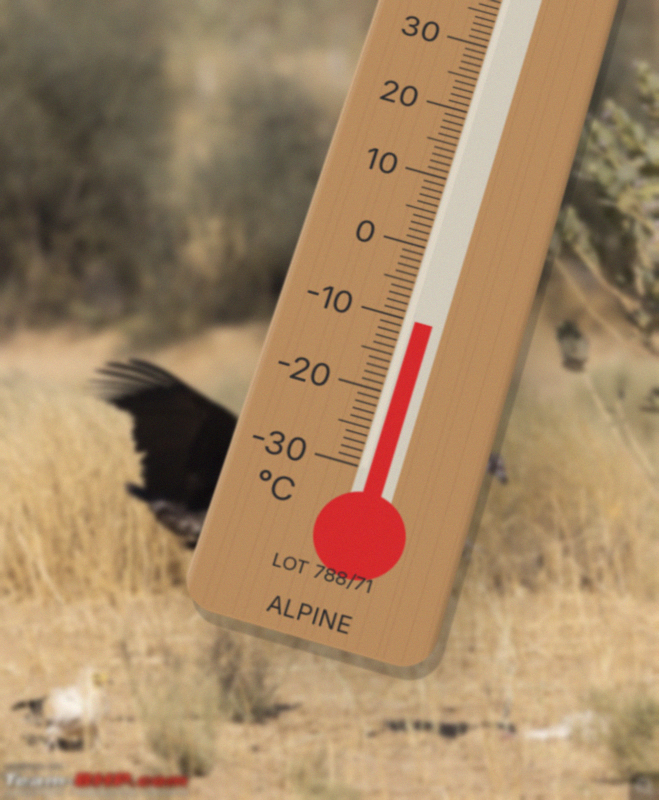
-10,°C
